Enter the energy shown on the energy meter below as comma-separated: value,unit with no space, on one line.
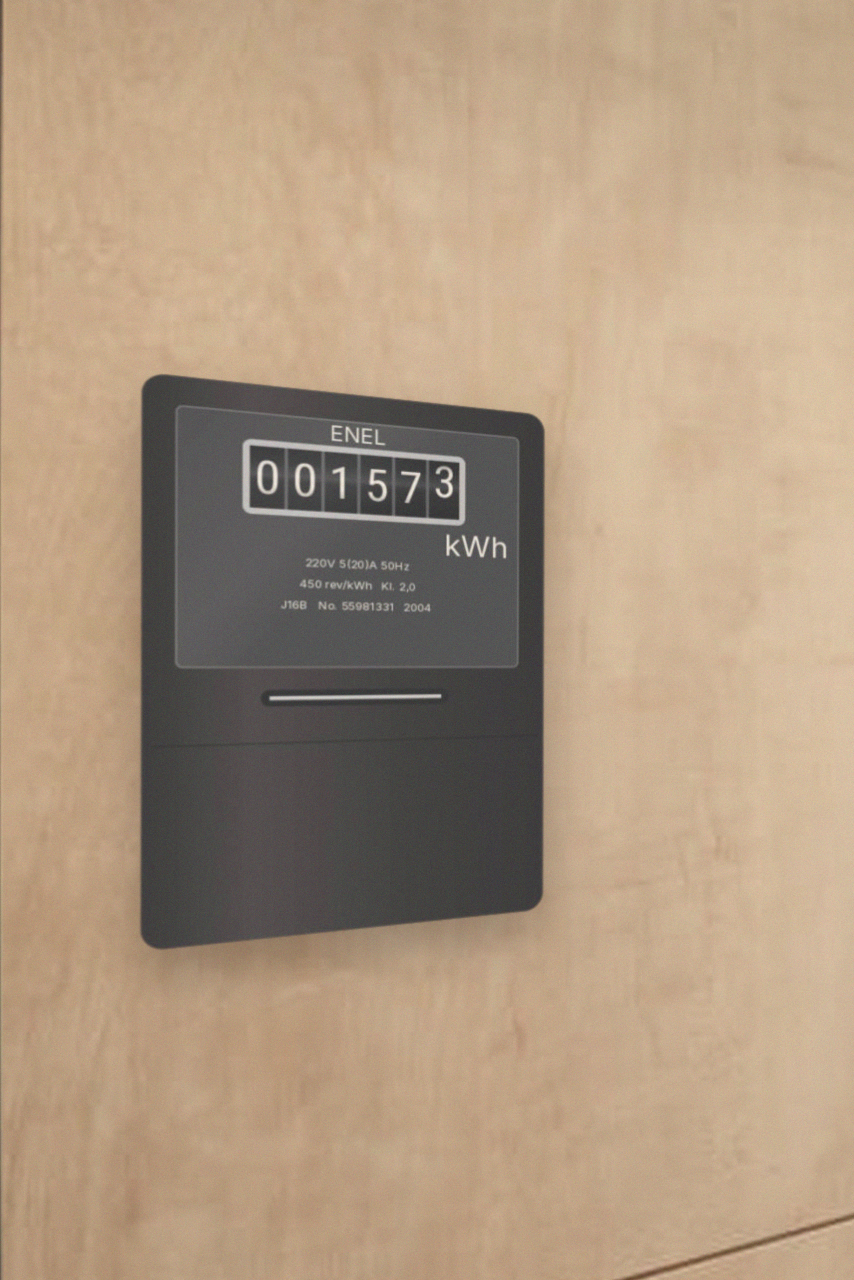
1573,kWh
